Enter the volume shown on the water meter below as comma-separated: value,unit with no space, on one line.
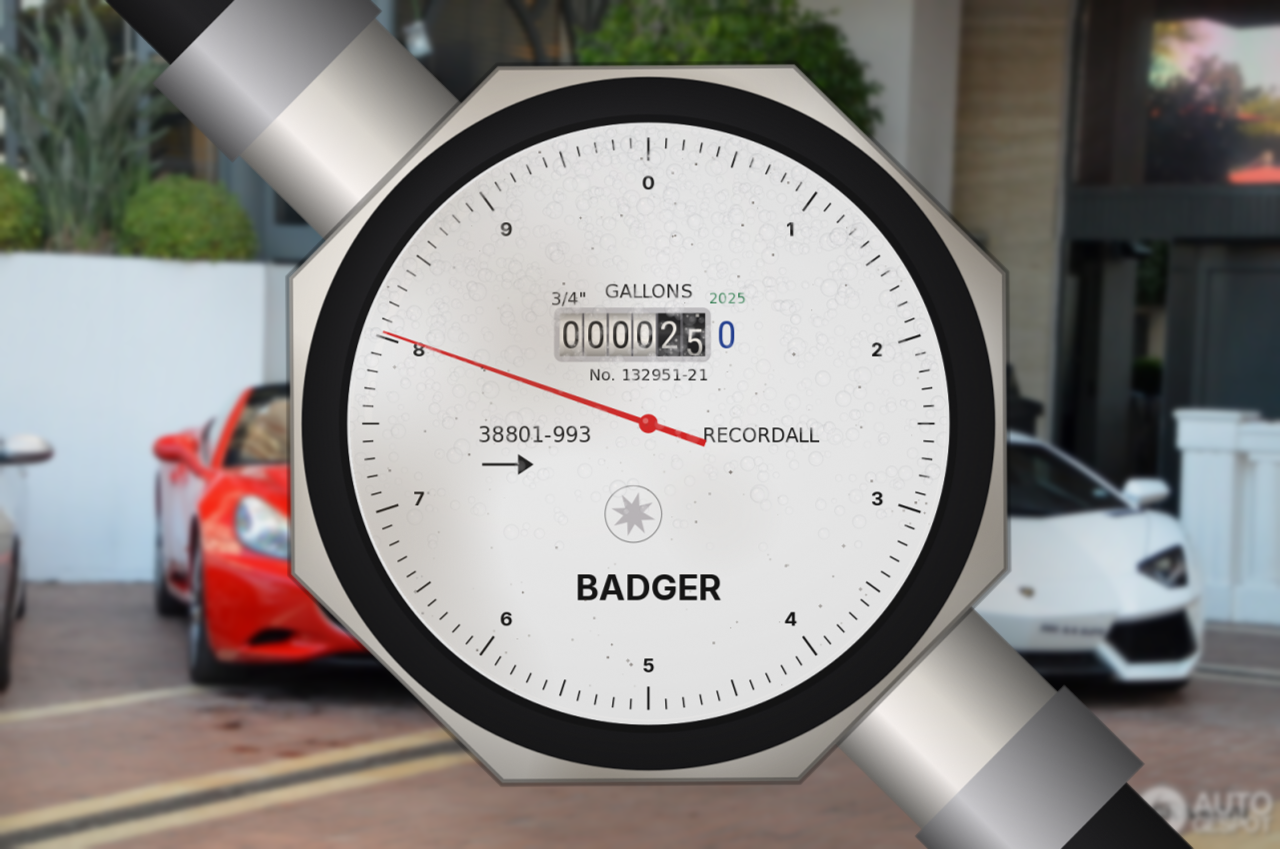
248.0,gal
